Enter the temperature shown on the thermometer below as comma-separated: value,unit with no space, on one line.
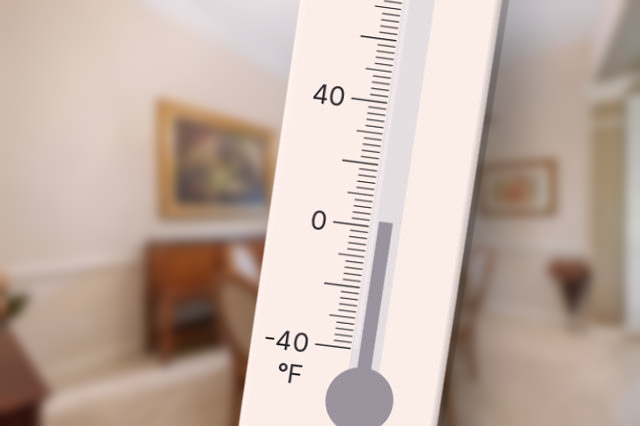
2,°F
